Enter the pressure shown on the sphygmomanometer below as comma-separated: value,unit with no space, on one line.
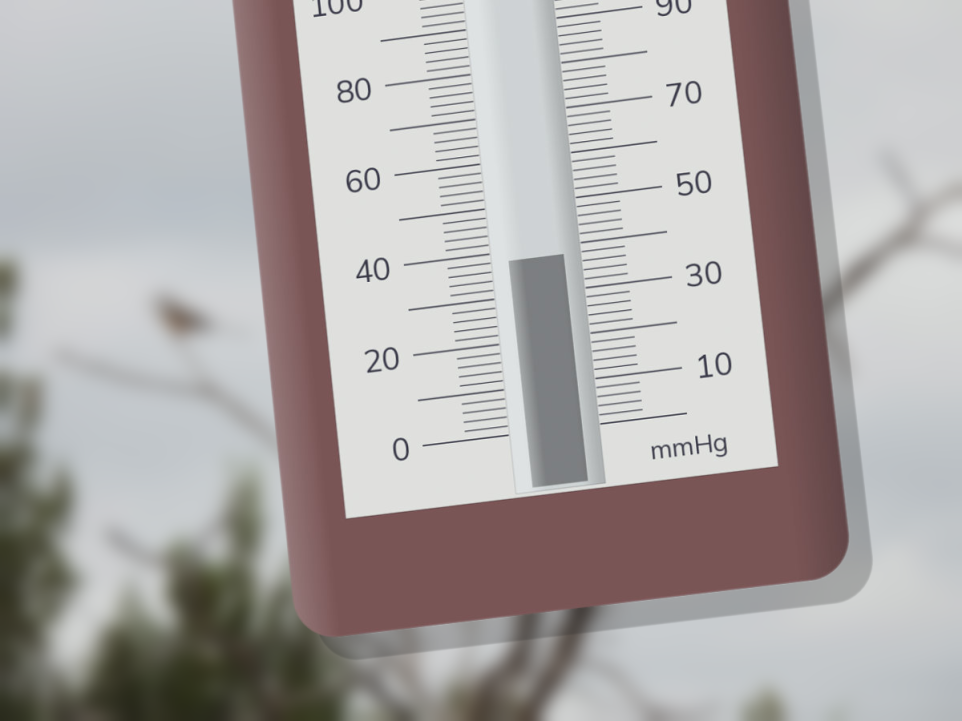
38,mmHg
